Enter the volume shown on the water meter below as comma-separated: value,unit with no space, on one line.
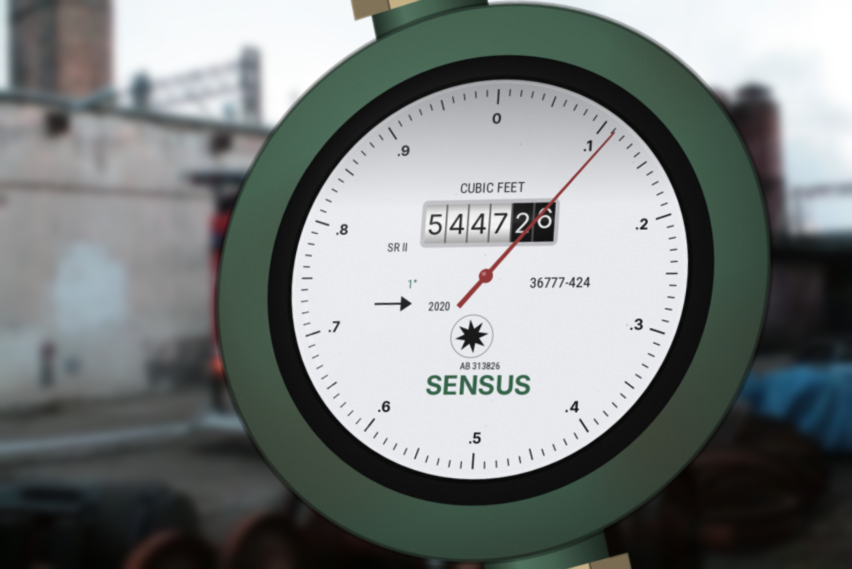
544726.11,ft³
